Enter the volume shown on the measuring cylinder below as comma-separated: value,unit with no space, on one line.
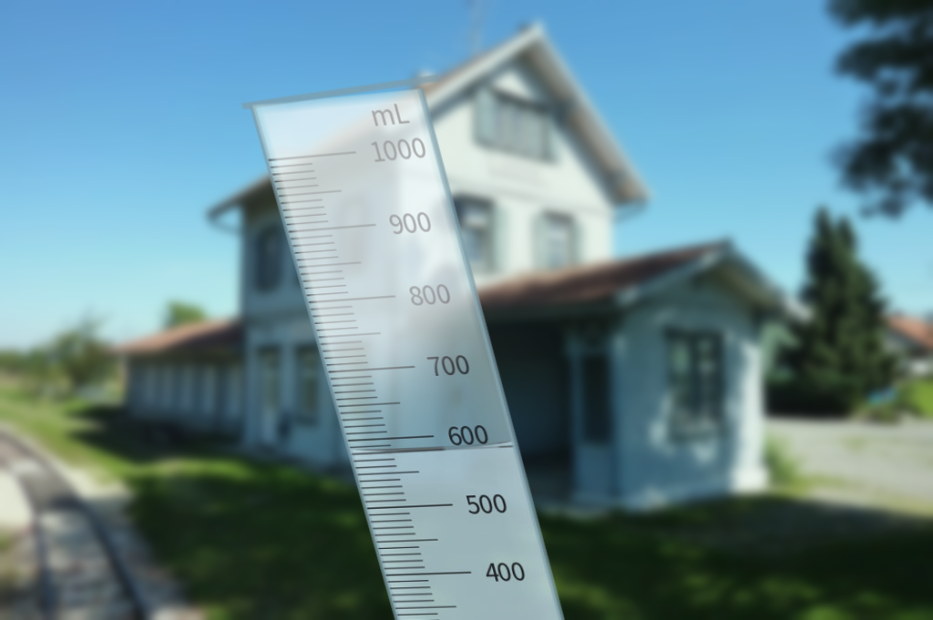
580,mL
